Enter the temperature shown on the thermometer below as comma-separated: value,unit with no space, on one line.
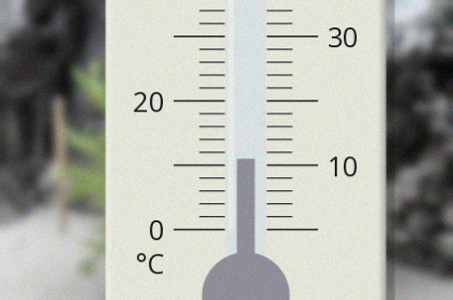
11,°C
